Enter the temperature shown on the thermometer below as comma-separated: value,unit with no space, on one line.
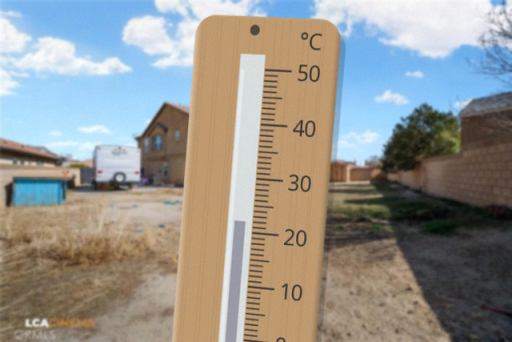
22,°C
